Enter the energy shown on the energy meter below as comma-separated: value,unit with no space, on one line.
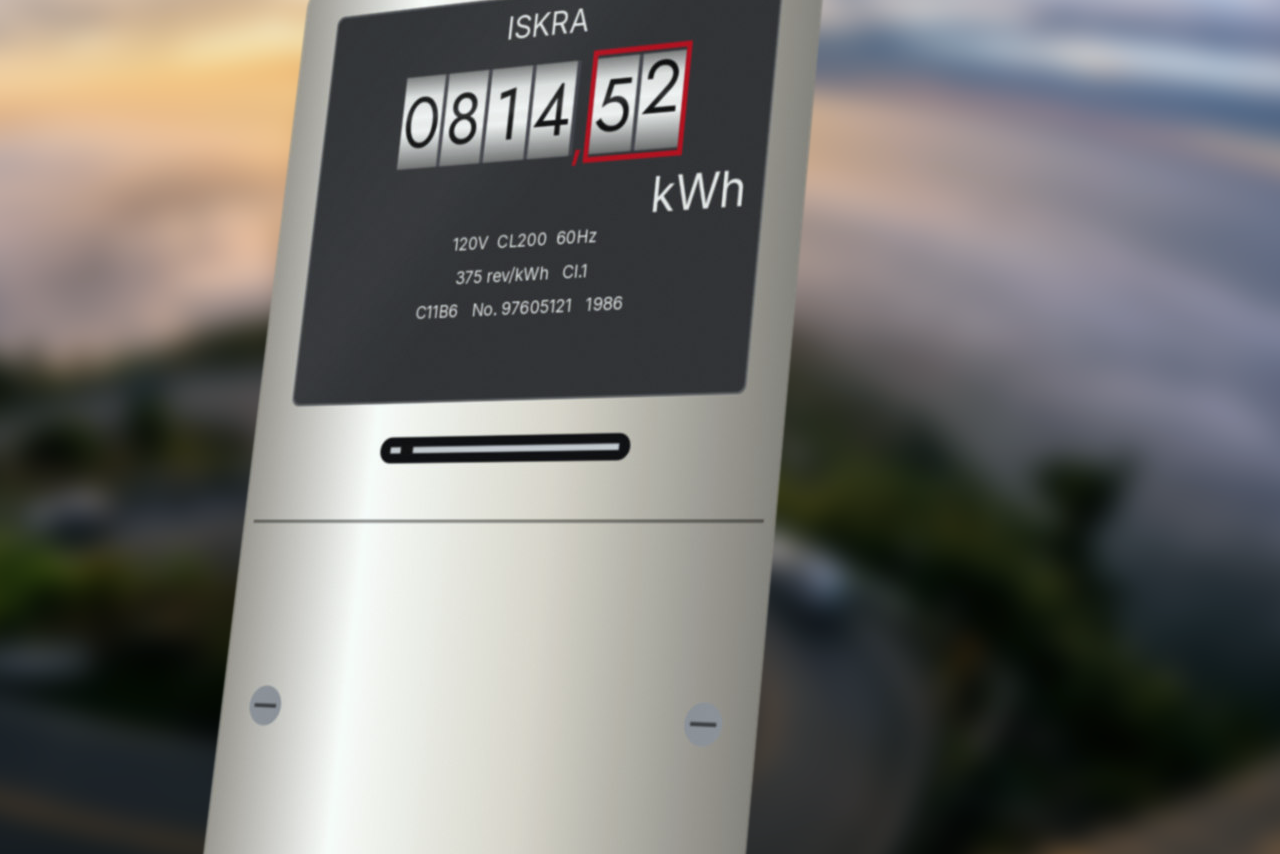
814.52,kWh
